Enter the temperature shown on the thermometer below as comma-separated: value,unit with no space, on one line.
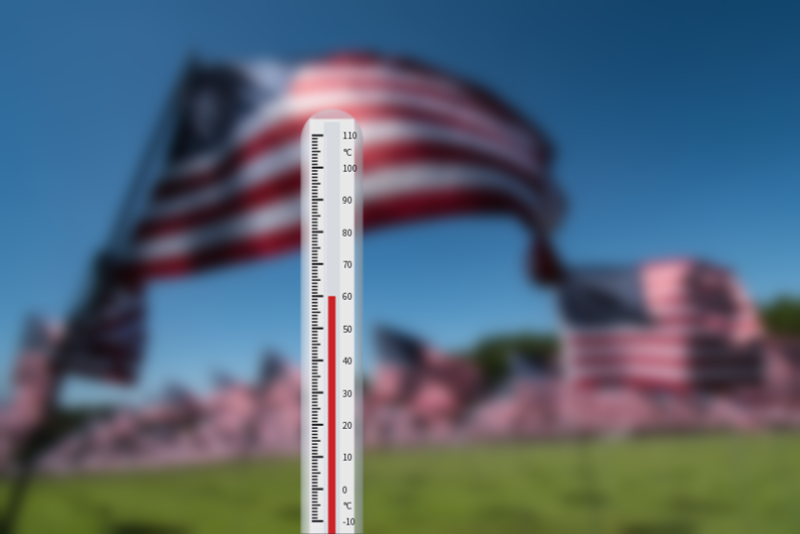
60,°C
